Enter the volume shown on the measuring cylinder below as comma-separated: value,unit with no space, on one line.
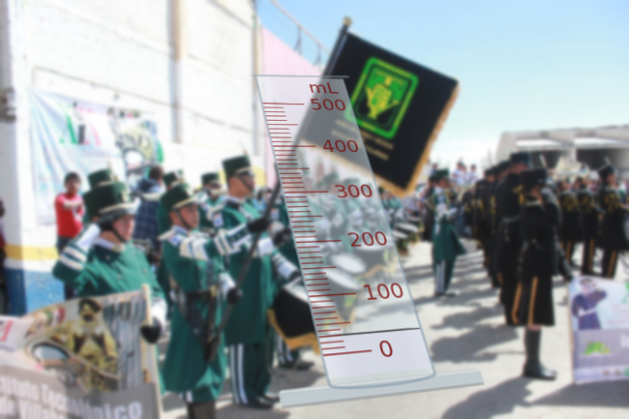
30,mL
